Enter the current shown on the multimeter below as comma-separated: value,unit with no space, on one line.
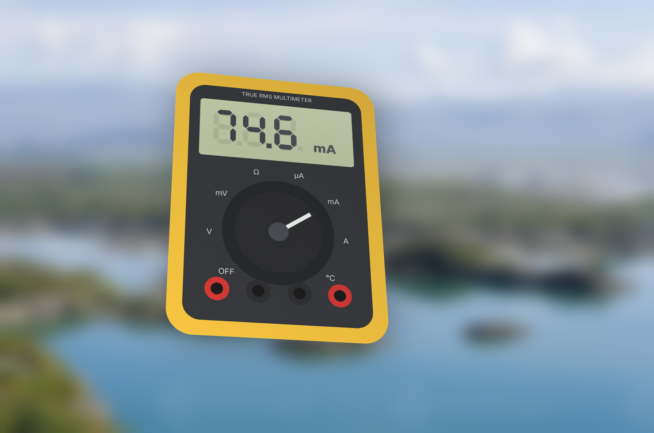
74.6,mA
